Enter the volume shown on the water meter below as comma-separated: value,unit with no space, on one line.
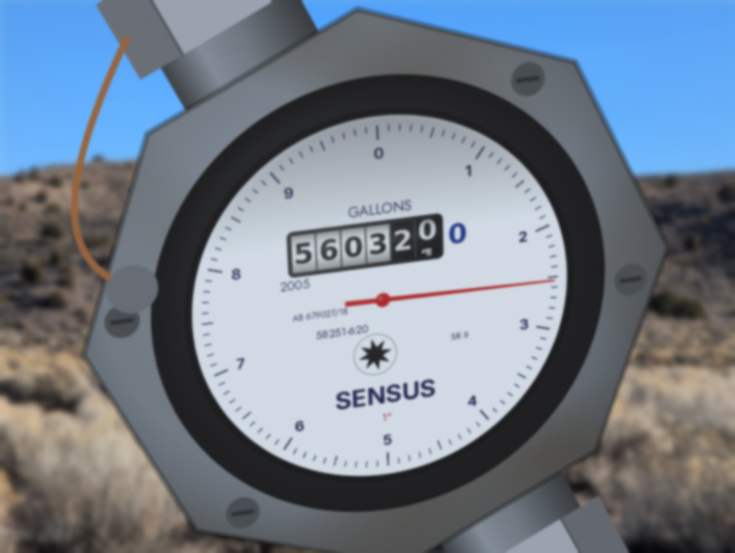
5603202.5,gal
